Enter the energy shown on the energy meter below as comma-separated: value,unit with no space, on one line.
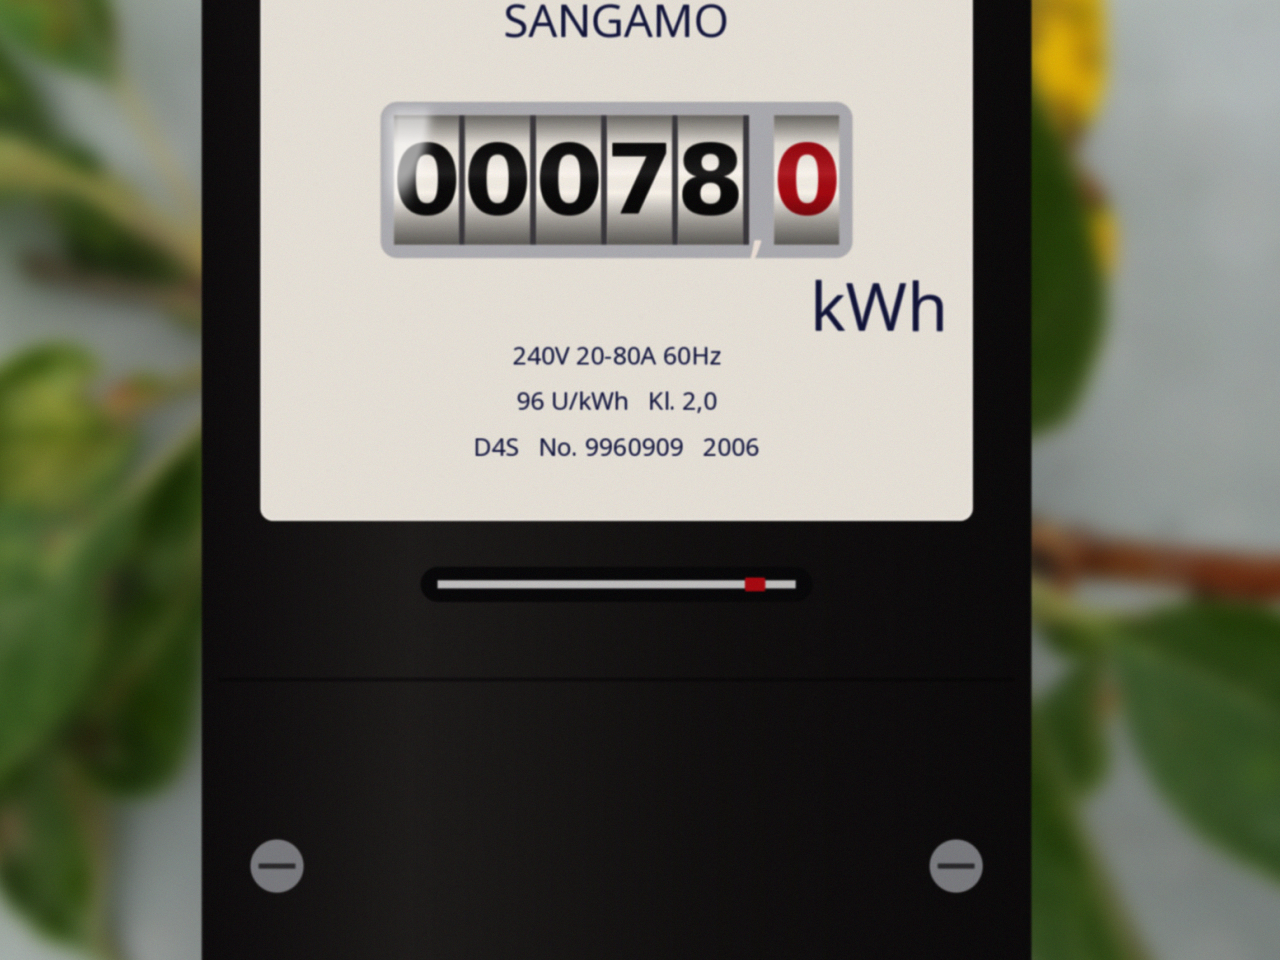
78.0,kWh
